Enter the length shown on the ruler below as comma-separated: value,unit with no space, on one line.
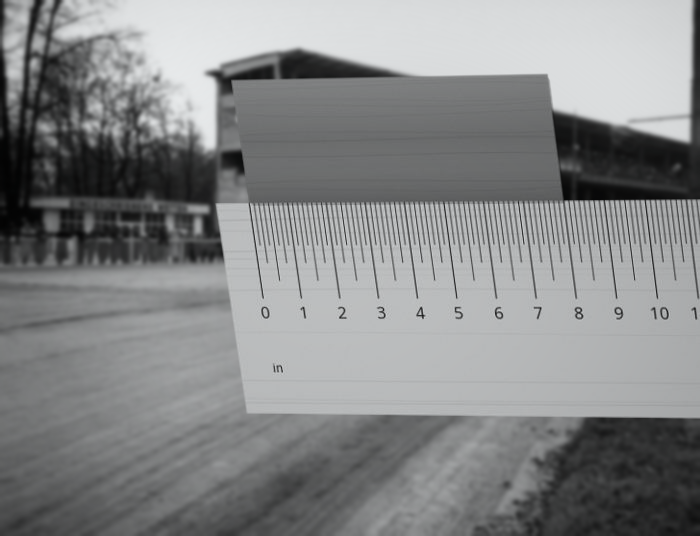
8,in
